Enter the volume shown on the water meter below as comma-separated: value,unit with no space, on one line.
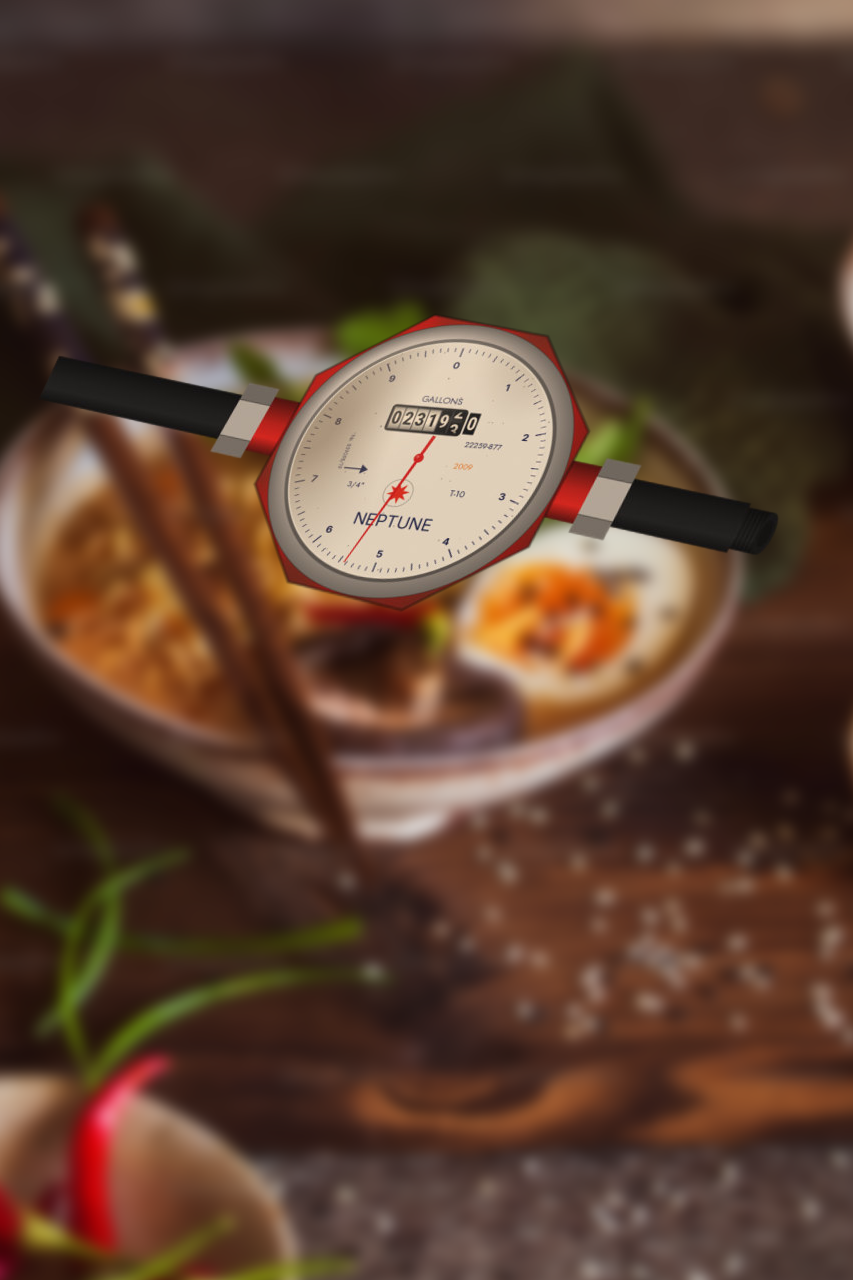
231925.4,gal
